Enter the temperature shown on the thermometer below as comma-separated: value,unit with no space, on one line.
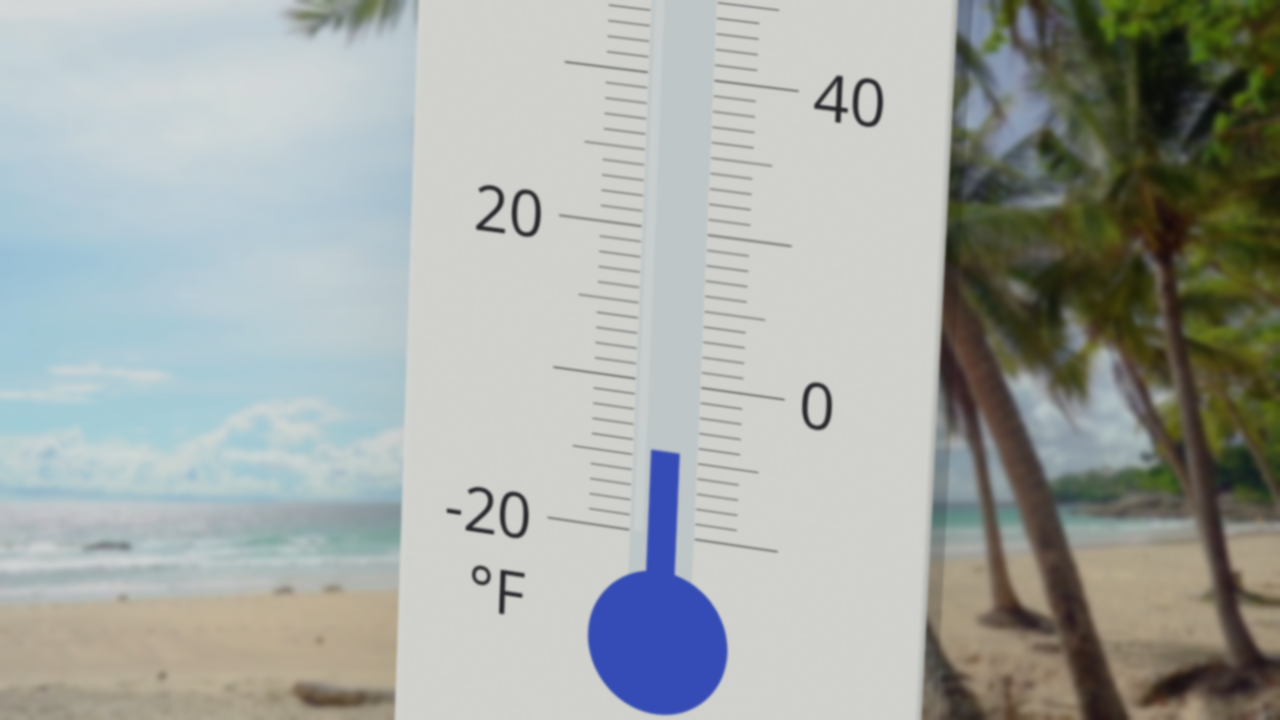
-9,°F
